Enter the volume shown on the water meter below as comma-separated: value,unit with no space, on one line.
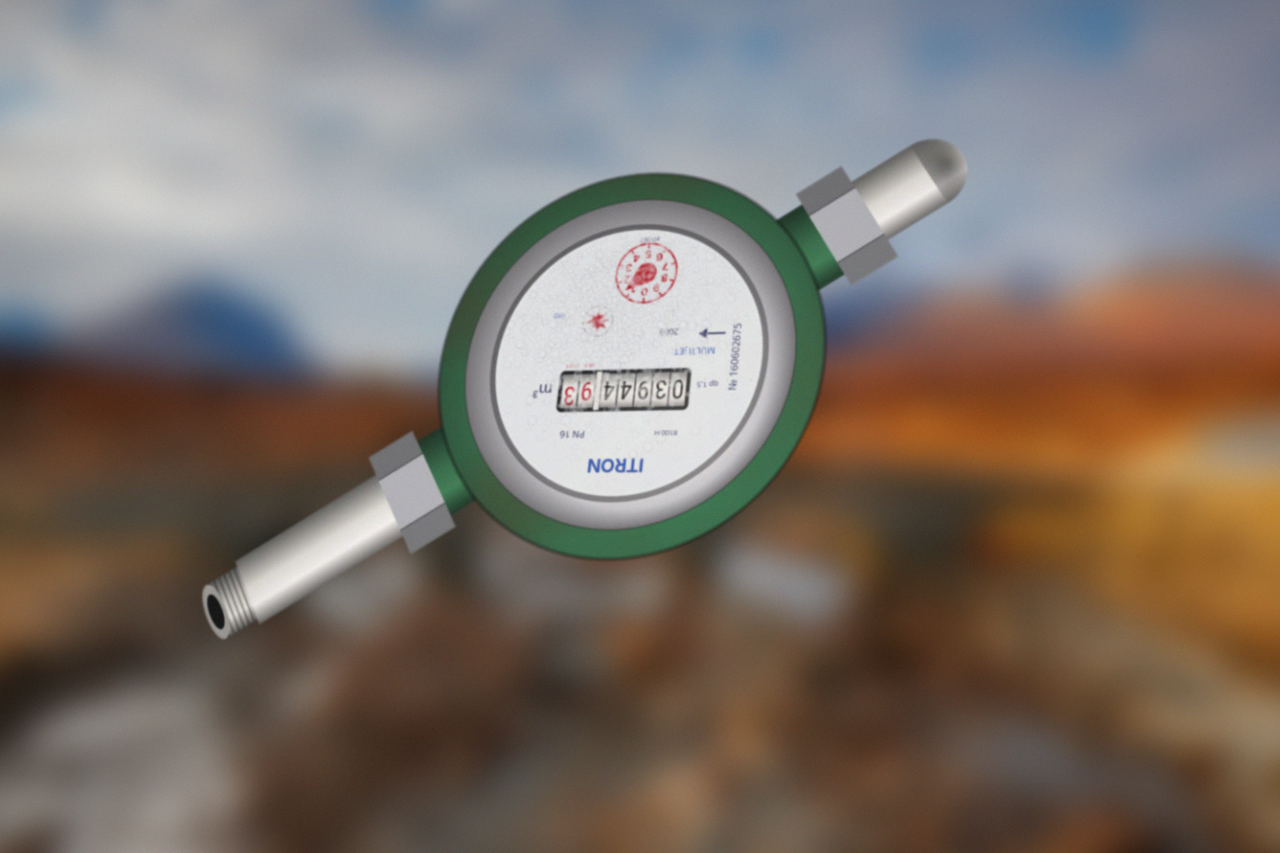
3944.931,m³
